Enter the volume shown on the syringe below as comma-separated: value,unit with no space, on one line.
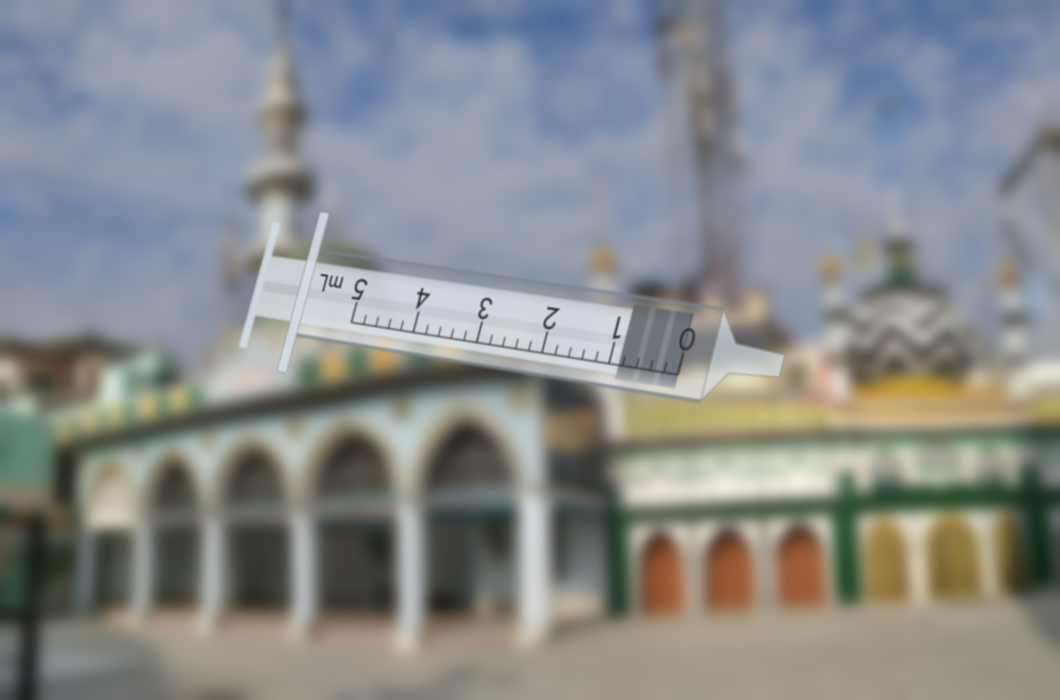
0,mL
